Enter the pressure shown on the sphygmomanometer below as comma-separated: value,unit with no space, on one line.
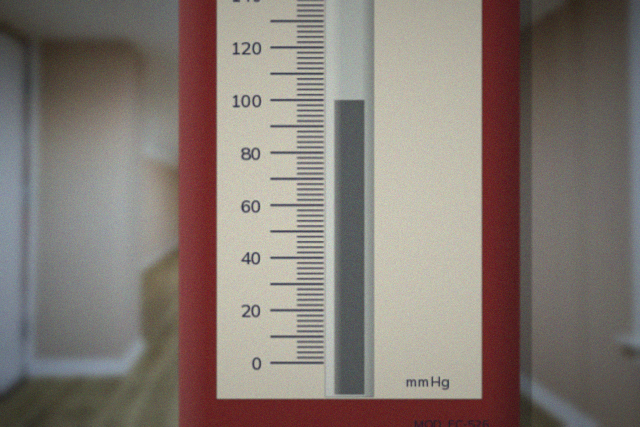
100,mmHg
